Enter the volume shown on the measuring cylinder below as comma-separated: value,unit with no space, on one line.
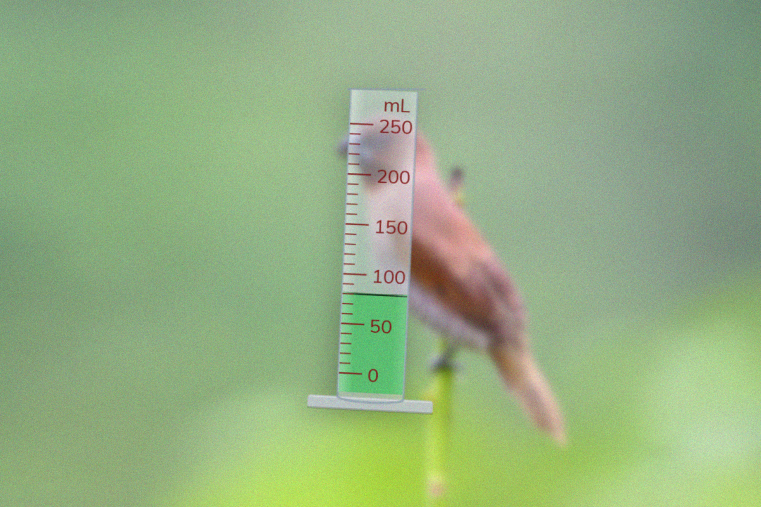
80,mL
